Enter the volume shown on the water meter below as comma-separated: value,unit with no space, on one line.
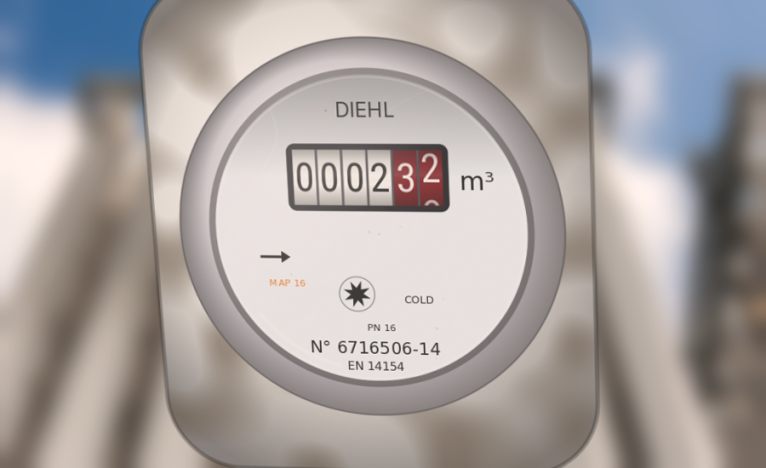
2.32,m³
